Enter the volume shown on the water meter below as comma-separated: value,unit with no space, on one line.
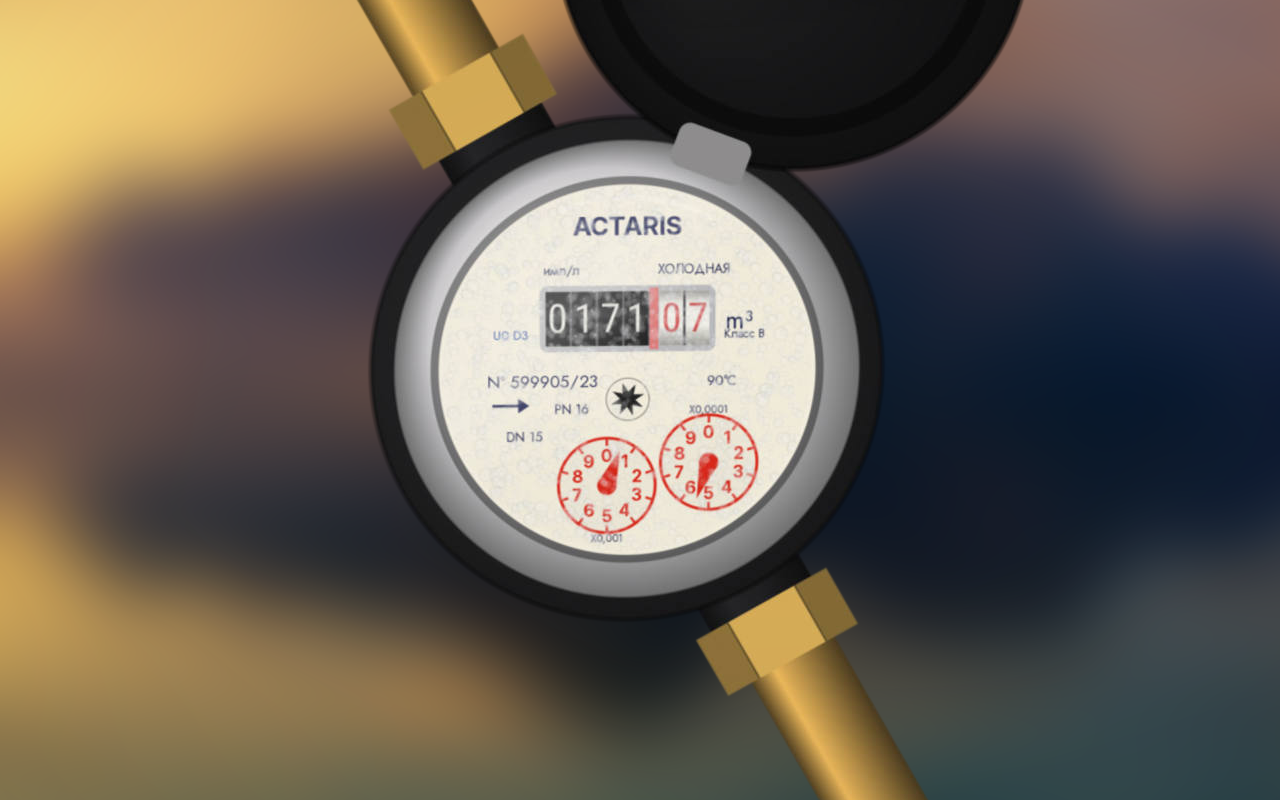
171.0705,m³
